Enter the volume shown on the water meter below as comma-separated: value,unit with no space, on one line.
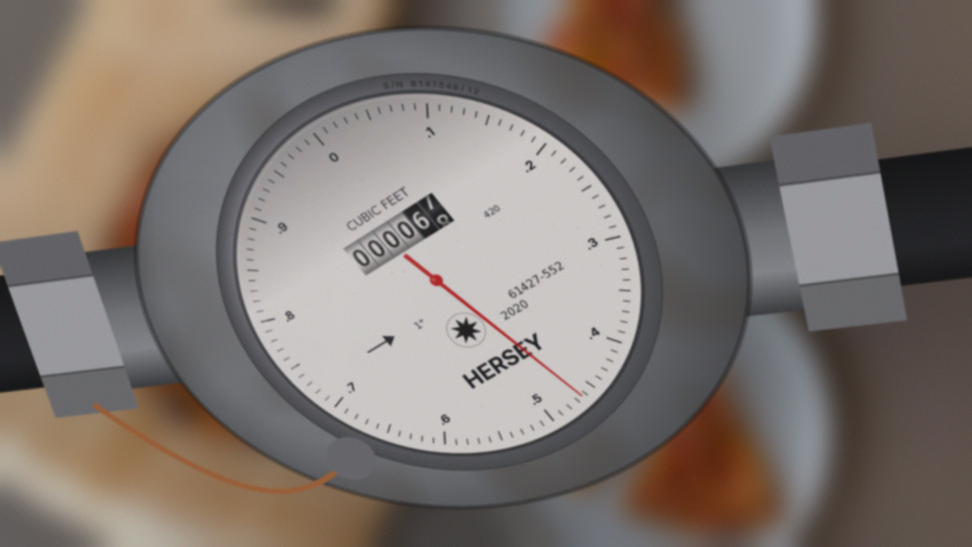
67.46,ft³
